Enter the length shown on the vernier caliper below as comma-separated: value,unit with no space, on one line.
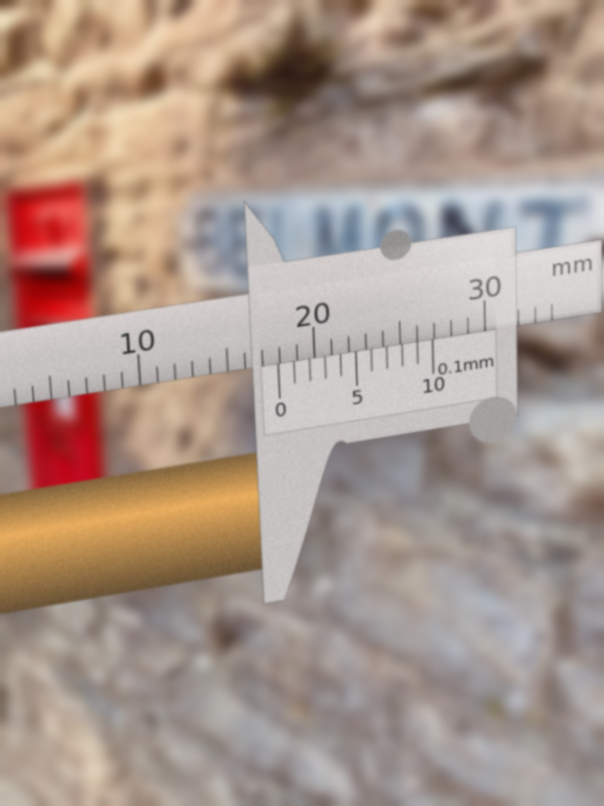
17.9,mm
